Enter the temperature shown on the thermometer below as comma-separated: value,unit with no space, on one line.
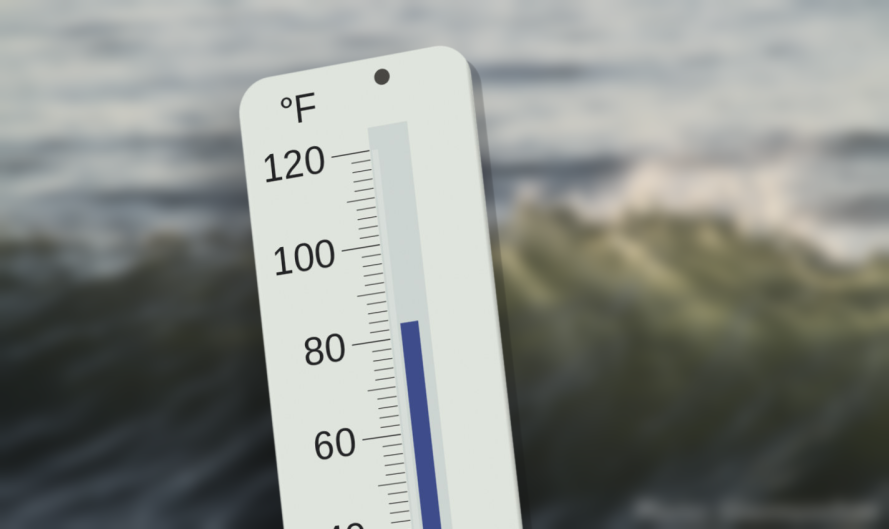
83,°F
